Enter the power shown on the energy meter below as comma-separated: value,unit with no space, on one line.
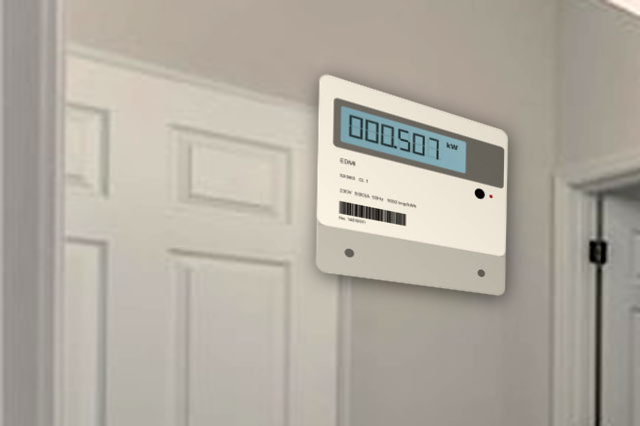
0.507,kW
